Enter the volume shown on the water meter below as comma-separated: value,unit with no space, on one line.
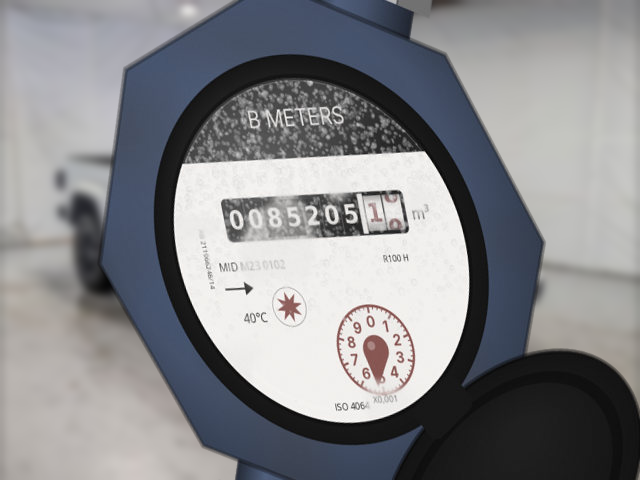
85205.185,m³
